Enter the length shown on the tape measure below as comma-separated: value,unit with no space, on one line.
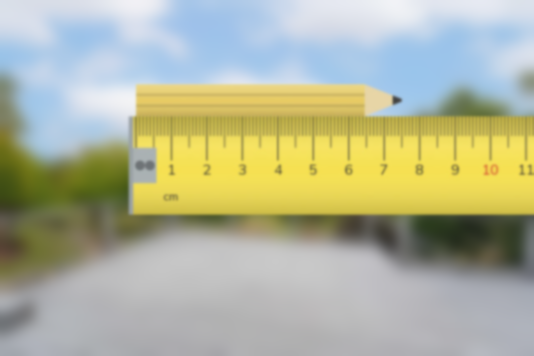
7.5,cm
